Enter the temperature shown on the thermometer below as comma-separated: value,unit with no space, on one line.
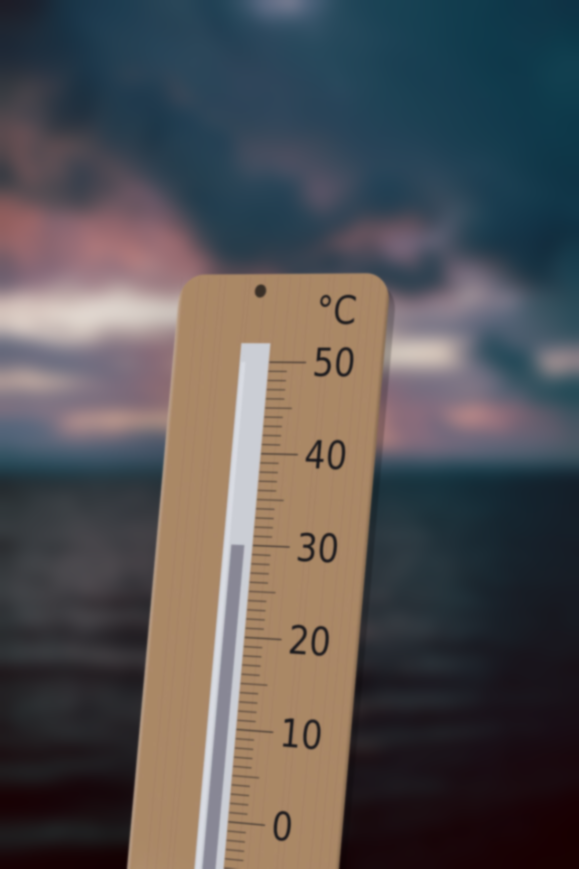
30,°C
